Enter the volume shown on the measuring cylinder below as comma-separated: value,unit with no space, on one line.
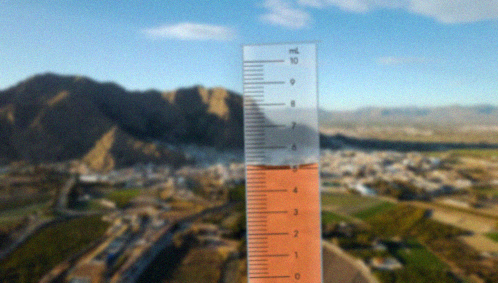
5,mL
